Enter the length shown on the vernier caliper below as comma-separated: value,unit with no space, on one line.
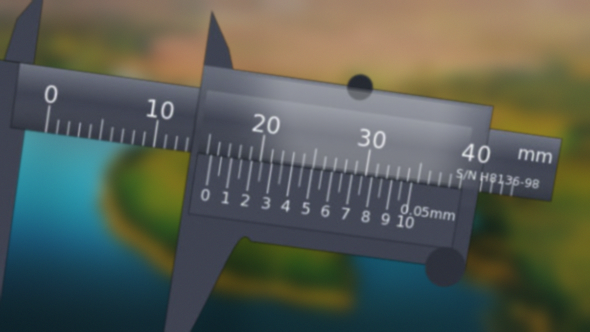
15.4,mm
